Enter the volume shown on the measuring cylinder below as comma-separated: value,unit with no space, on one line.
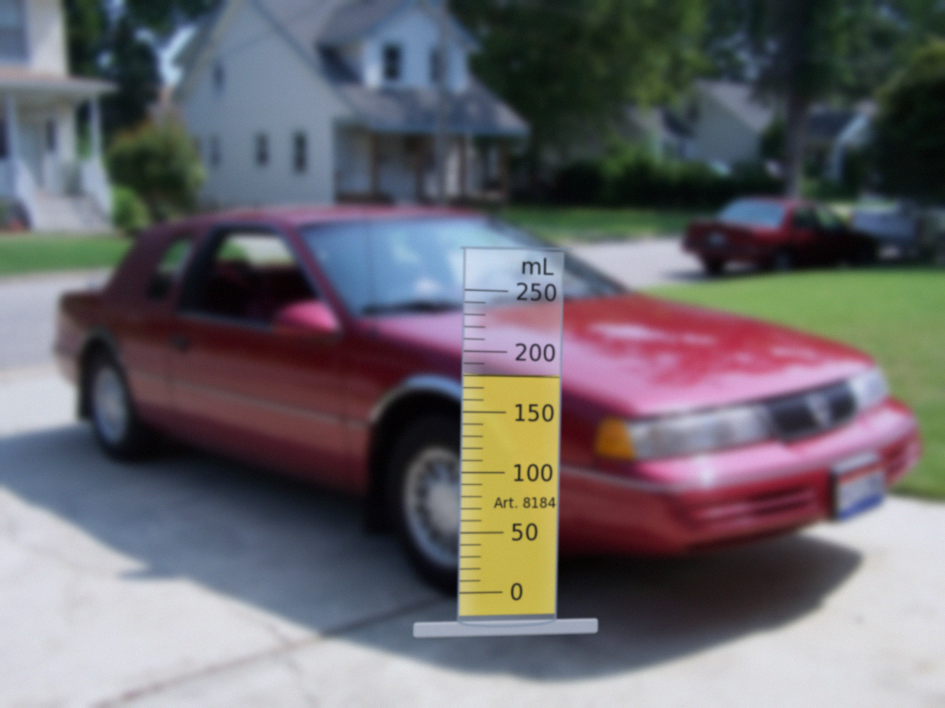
180,mL
